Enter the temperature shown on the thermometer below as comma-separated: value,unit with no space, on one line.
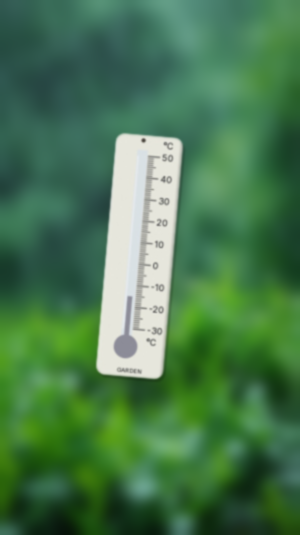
-15,°C
